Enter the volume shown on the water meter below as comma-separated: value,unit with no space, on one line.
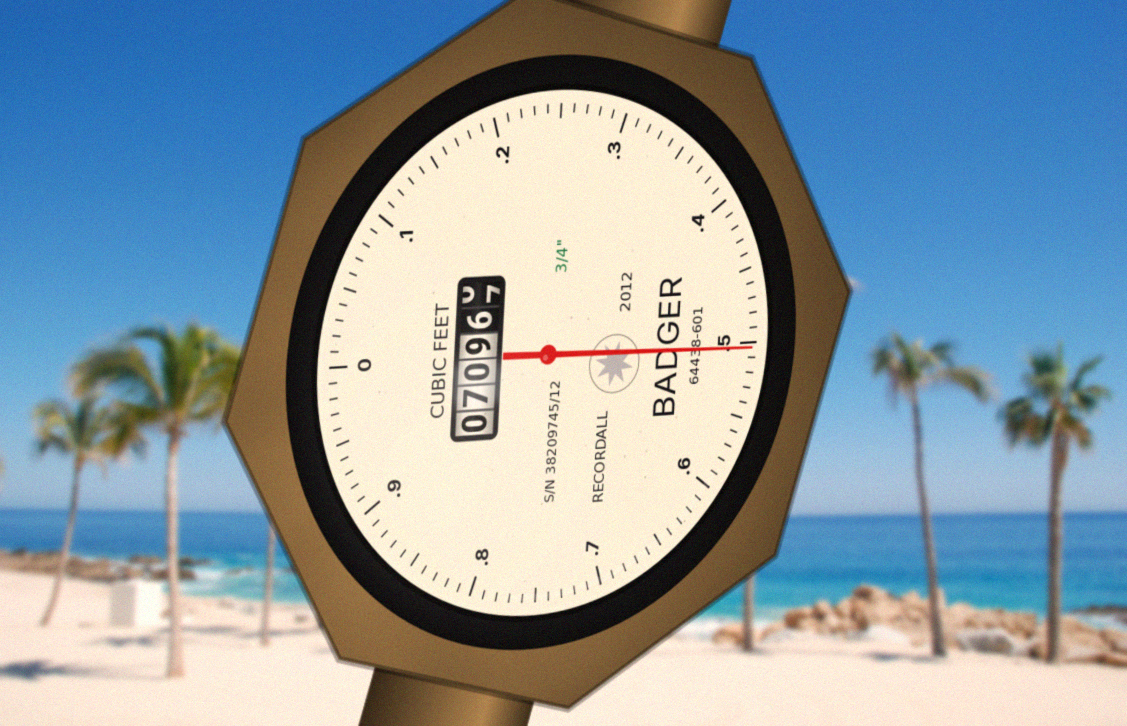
70966.50,ft³
